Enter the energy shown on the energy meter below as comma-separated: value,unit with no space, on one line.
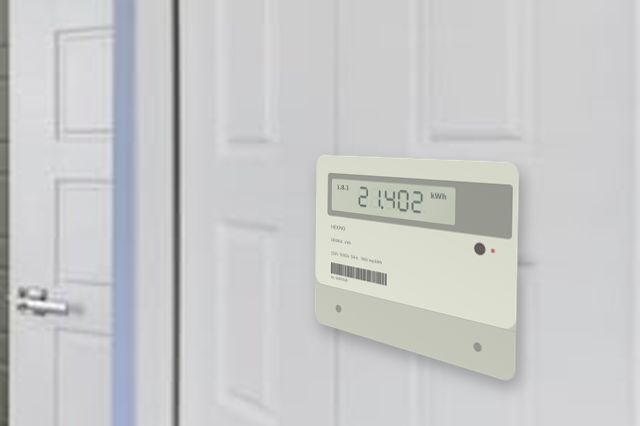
21.402,kWh
